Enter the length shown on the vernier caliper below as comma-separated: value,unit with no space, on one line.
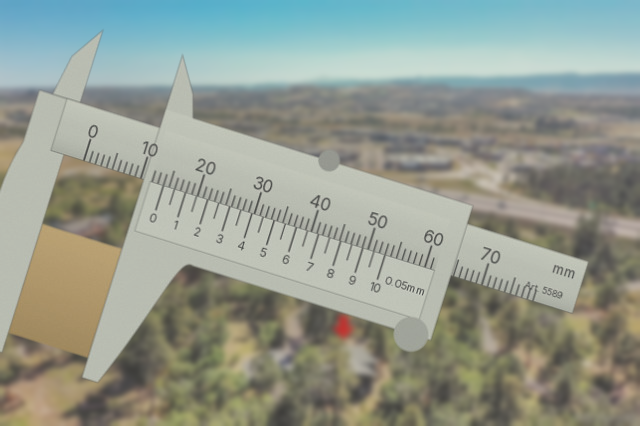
14.0,mm
